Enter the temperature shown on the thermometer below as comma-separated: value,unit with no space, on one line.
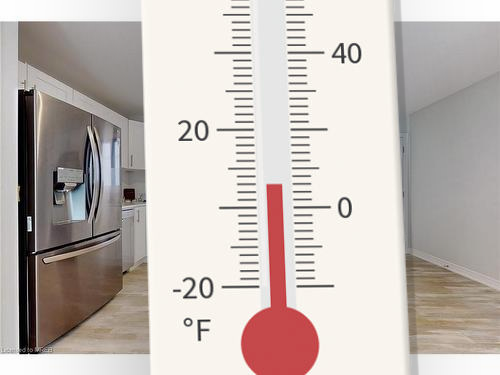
6,°F
